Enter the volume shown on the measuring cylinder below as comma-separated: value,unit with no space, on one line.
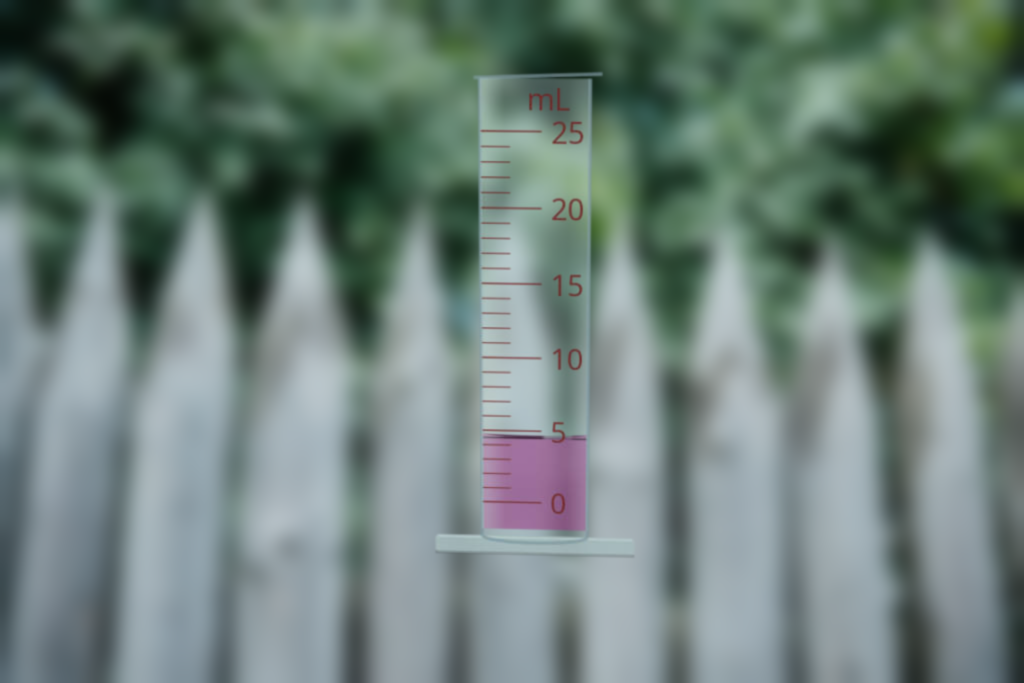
4.5,mL
